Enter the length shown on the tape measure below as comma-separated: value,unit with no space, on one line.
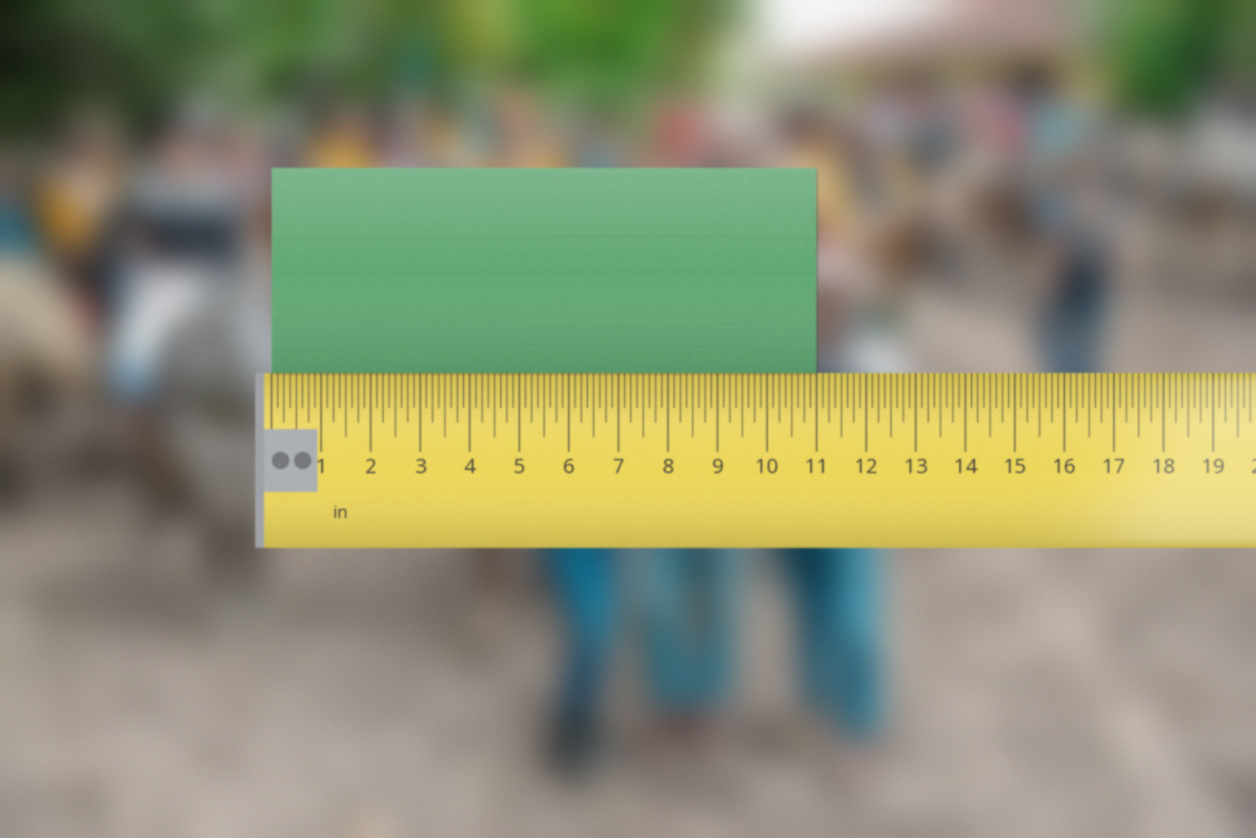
11,in
